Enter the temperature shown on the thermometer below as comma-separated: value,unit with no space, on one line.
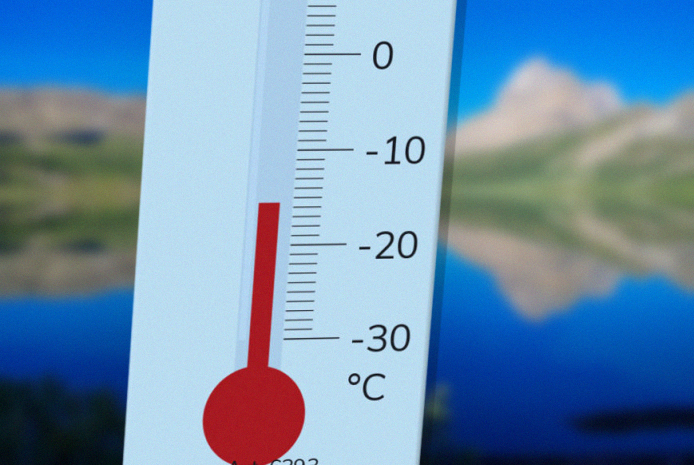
-15.5,°C
